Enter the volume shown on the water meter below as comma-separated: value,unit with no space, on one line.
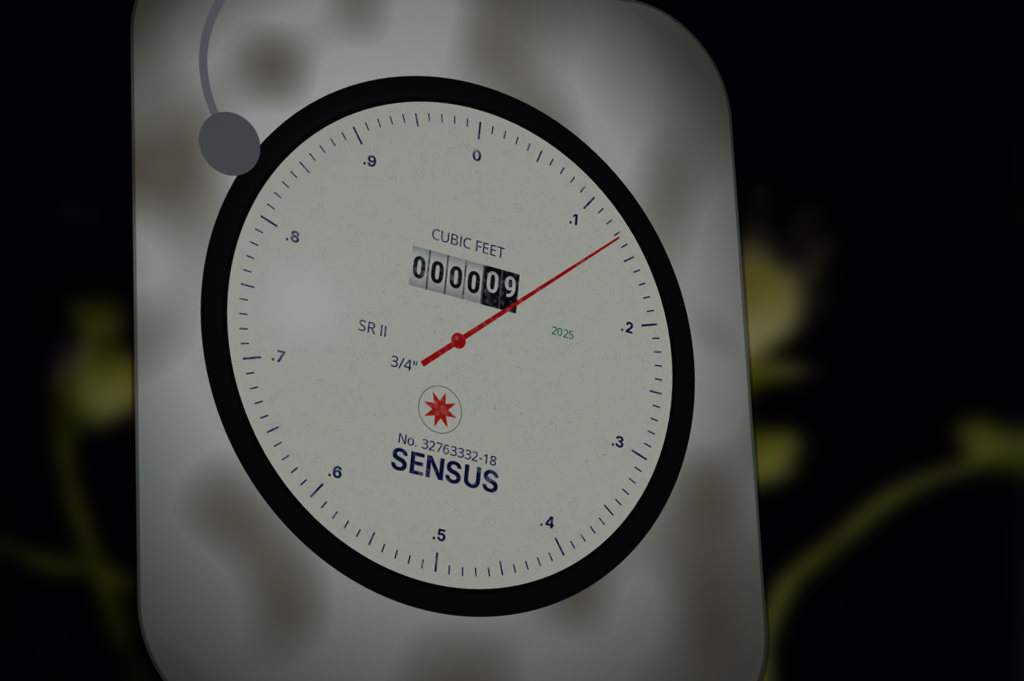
9.13,ft³
